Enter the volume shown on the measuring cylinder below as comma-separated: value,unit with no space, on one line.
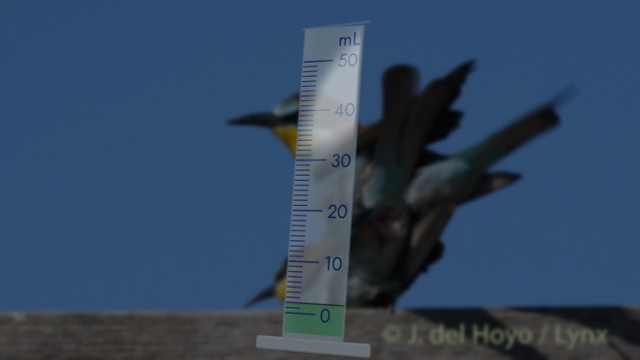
2,mL
